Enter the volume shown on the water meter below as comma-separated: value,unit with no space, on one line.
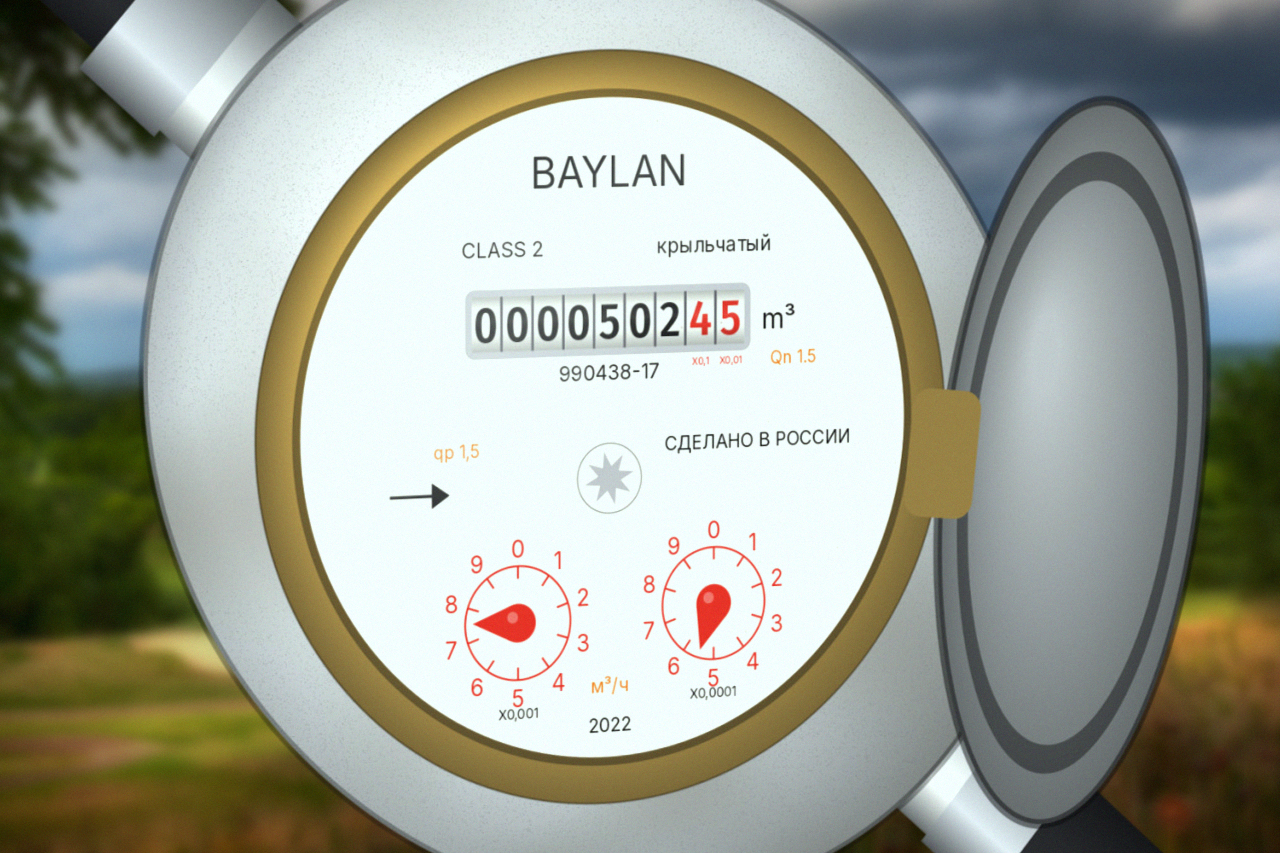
502.4575,m³
